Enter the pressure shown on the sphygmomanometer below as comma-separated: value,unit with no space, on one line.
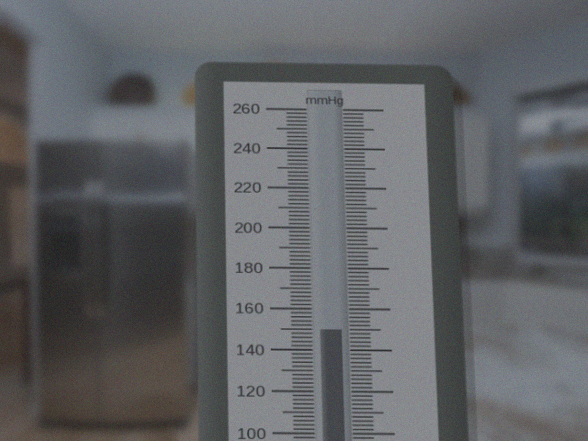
150,mmHg
